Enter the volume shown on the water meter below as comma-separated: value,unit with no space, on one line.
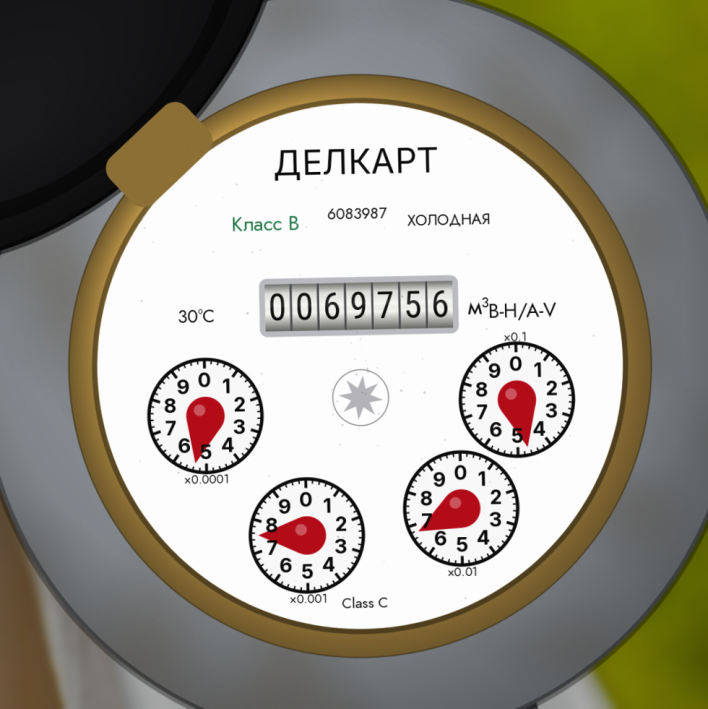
69756.4675,m³
